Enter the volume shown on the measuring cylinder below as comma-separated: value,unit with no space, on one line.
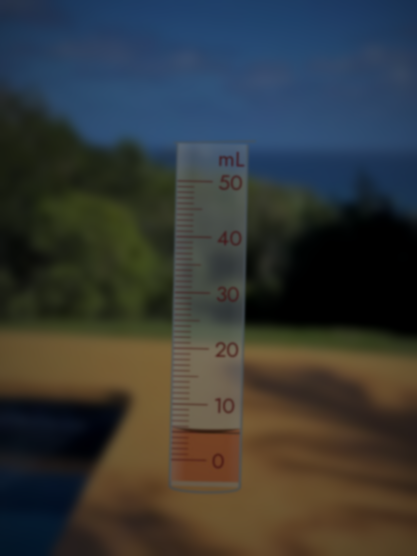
5,mL
